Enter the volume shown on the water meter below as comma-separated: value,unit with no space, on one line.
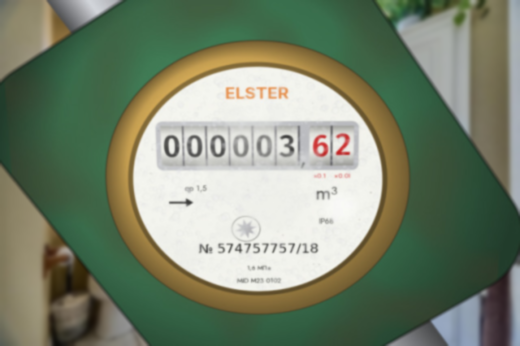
3.62,m³
